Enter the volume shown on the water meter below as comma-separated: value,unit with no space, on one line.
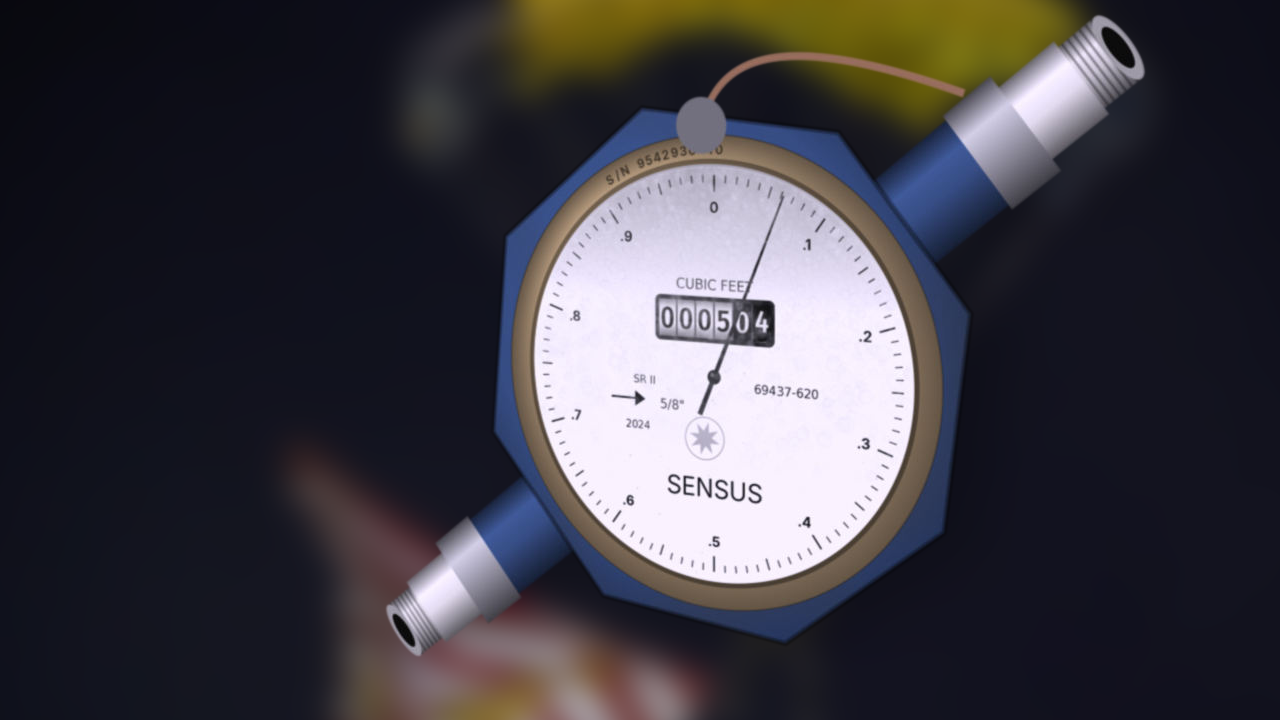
504.06,ft³
